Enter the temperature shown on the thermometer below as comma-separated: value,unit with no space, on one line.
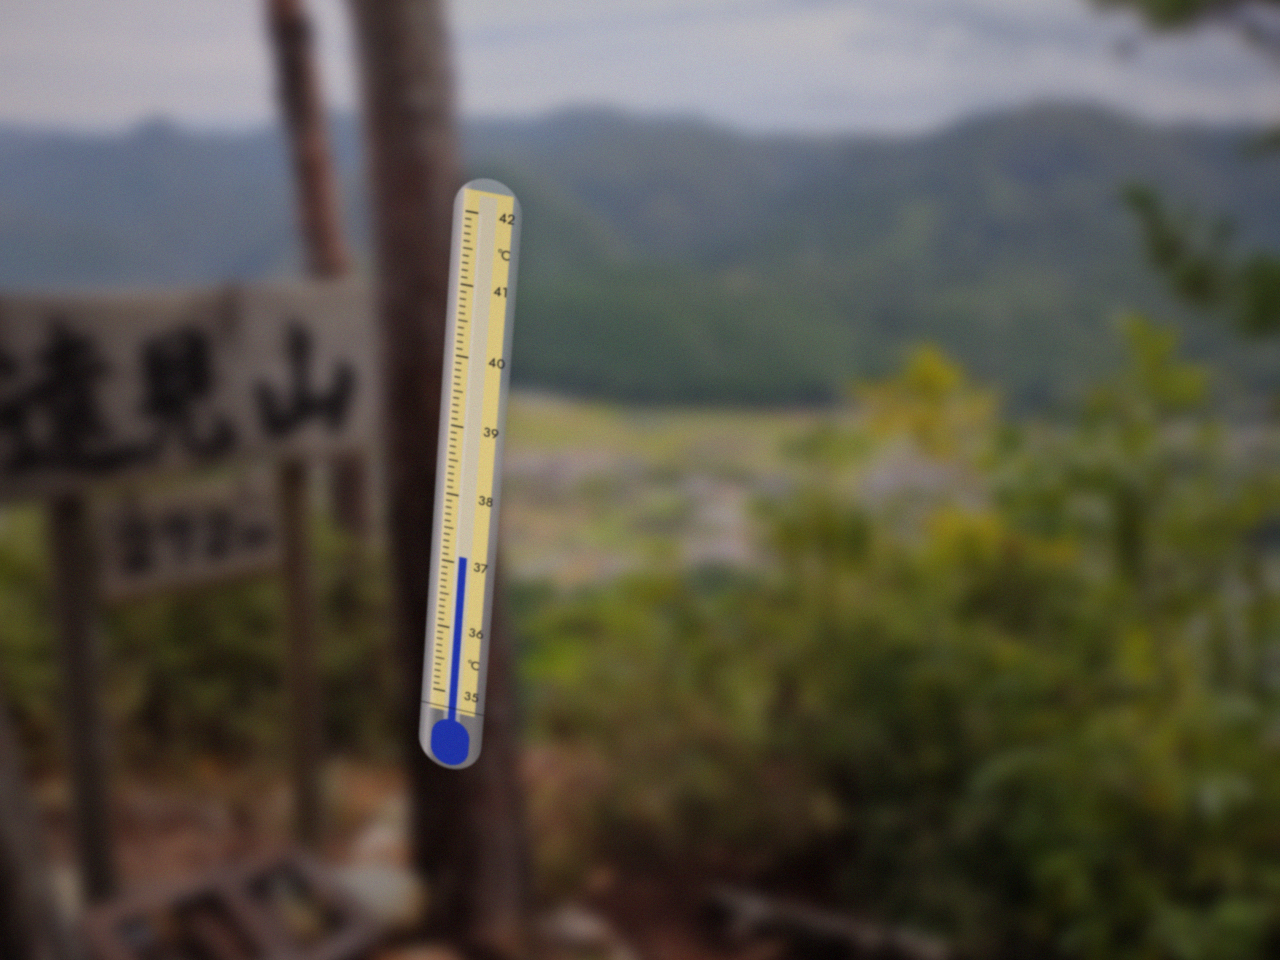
37.1,°C
